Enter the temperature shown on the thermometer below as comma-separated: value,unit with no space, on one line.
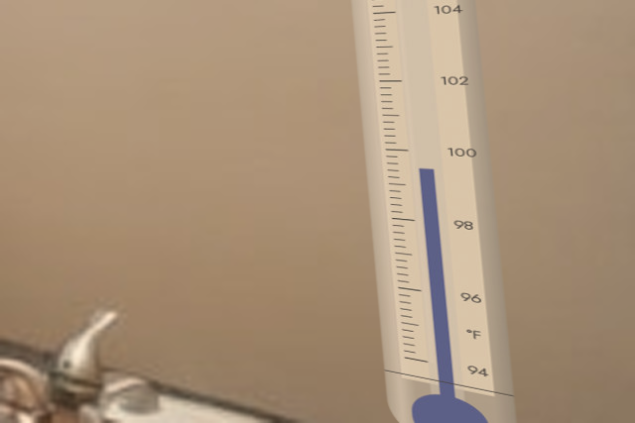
99.5,°F
